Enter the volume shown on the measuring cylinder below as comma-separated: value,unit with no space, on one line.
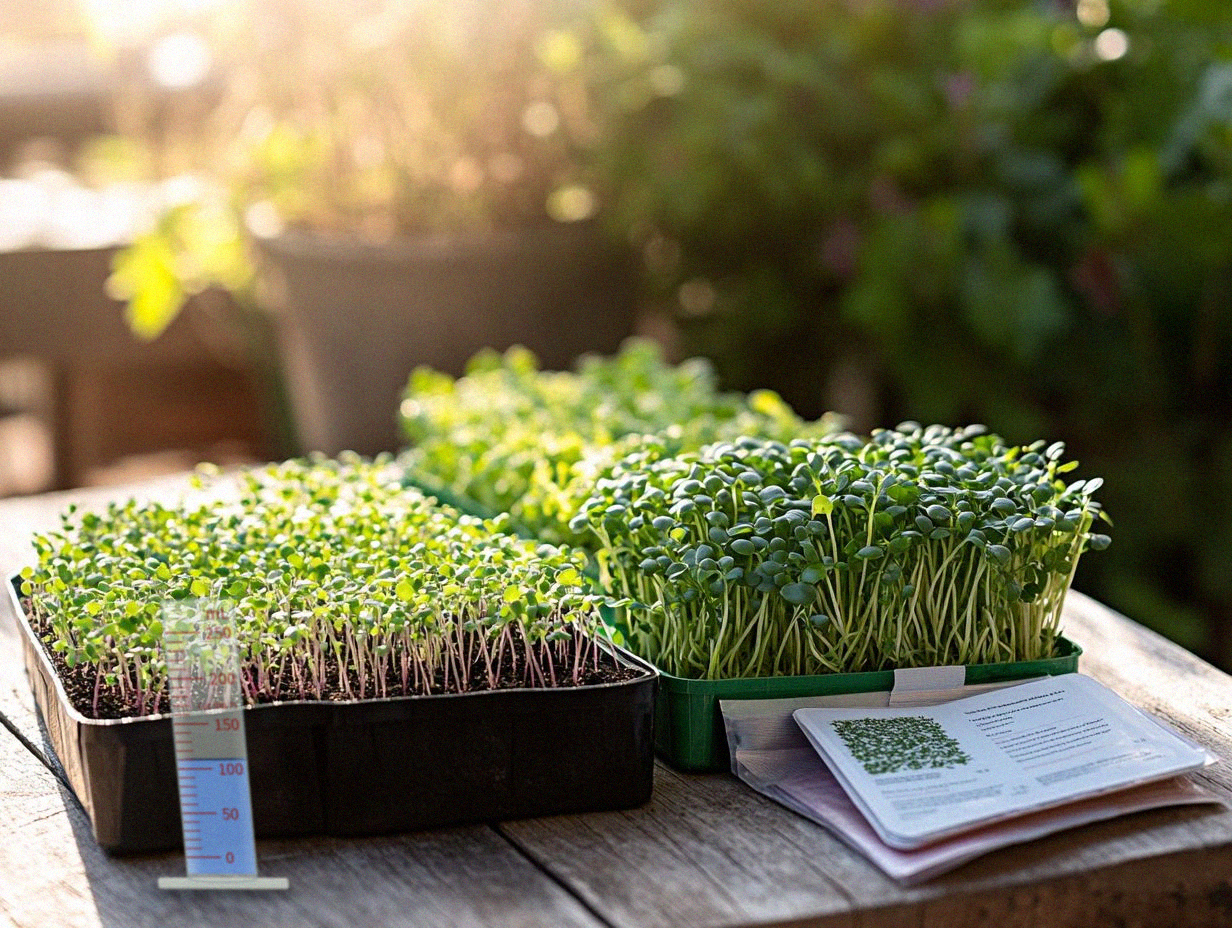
110,mL
